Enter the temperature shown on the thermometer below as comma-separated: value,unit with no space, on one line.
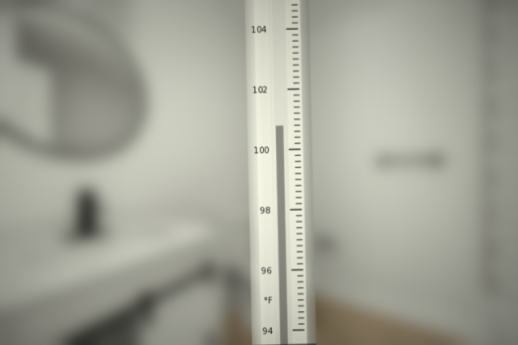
100.8,°F
